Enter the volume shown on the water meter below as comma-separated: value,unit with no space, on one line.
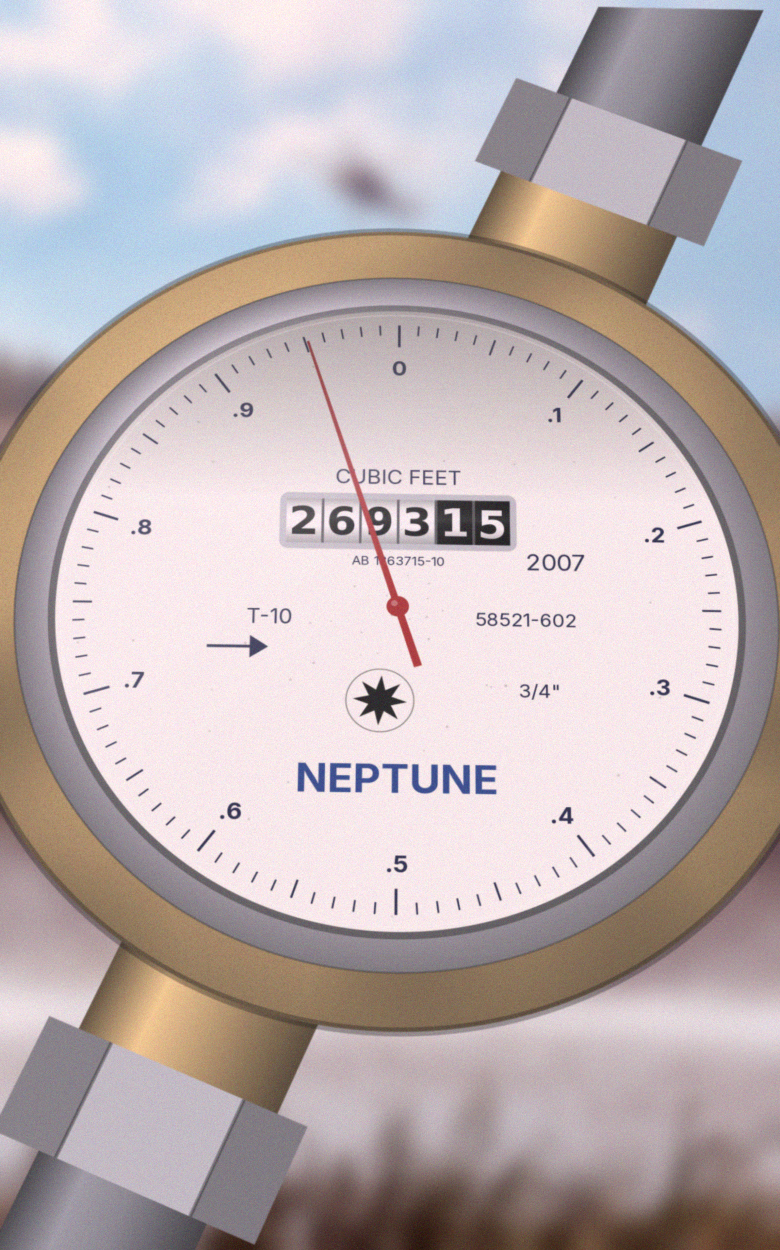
269314.95,ft³
